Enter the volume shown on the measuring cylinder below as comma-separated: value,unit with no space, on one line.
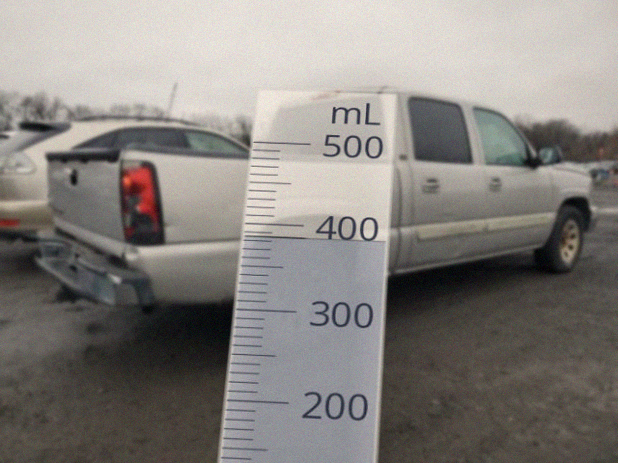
385,mL
